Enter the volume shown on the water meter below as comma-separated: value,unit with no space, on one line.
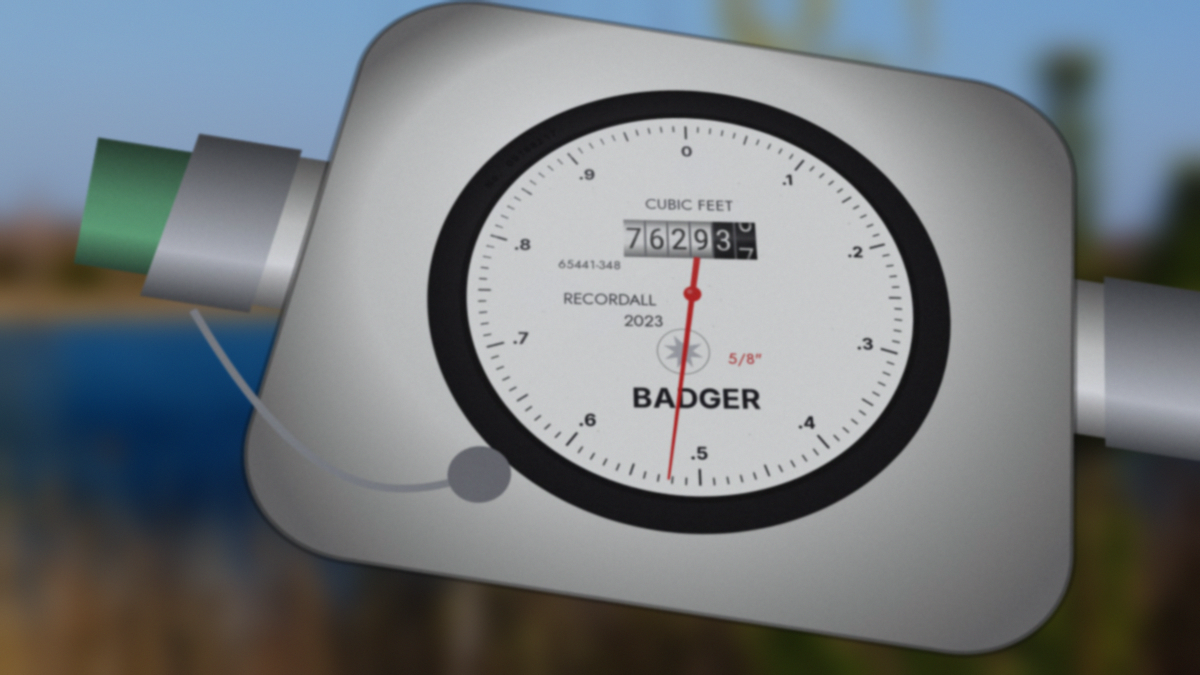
762936.52,ft³
